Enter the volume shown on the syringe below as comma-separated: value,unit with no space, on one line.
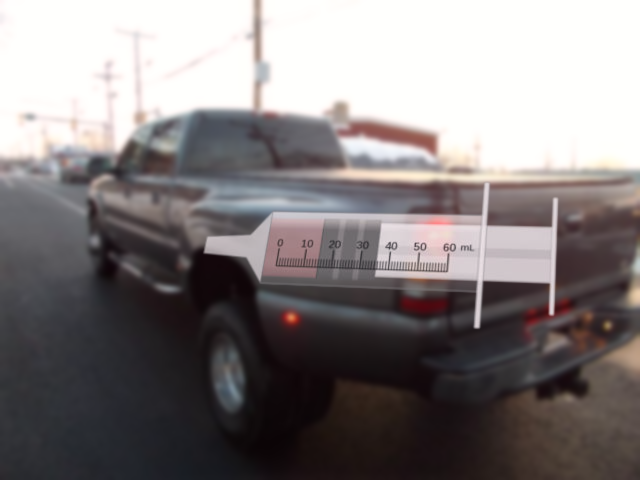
15,mL
